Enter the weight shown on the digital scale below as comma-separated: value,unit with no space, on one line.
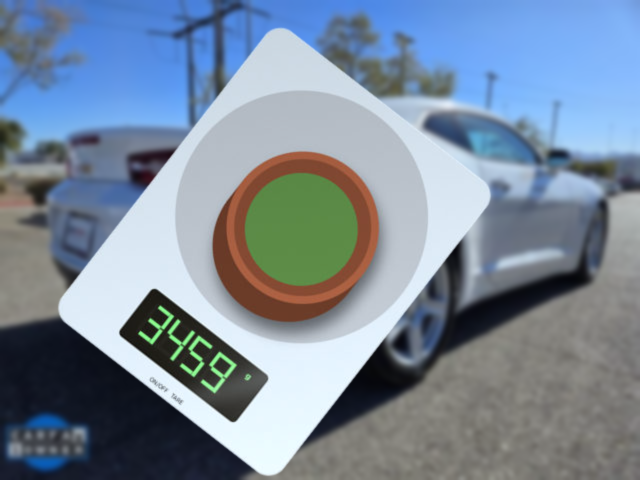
3459,g
